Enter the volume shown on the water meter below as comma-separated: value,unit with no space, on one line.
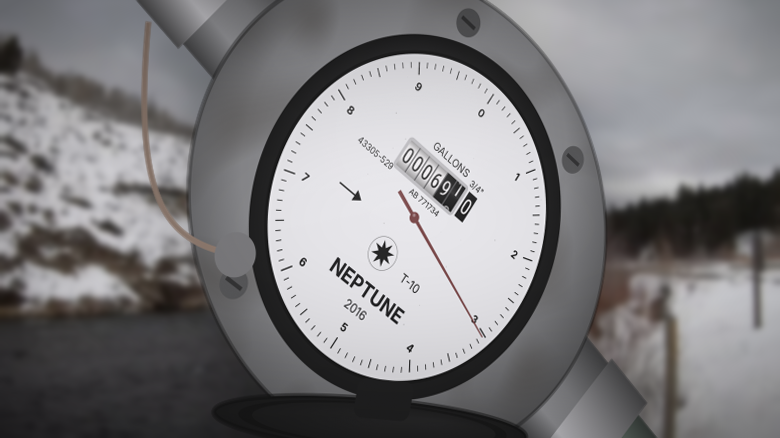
6913.0,gal
